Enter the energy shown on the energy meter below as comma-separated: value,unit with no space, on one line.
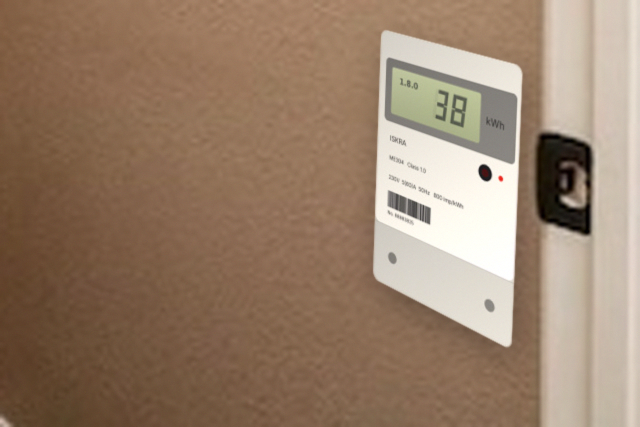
38,kWh
